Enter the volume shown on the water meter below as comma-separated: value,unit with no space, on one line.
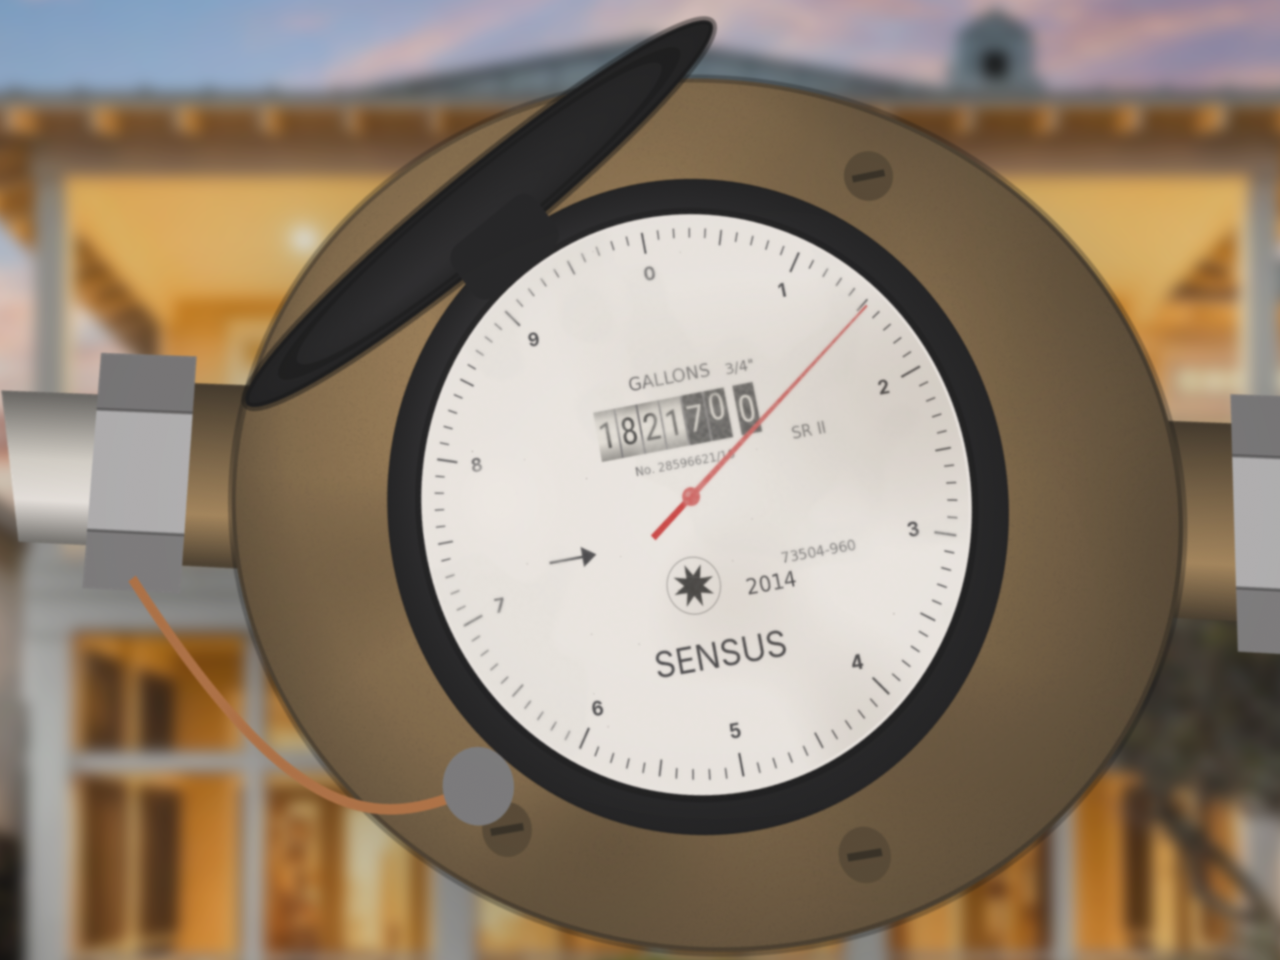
1821701.5,gal
